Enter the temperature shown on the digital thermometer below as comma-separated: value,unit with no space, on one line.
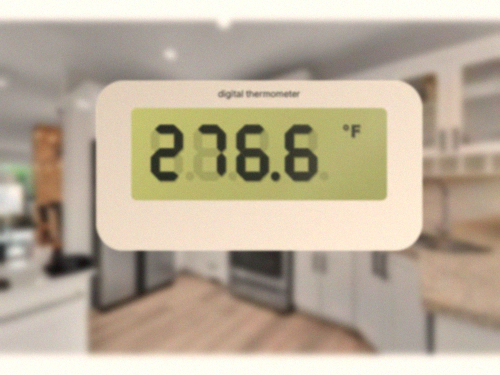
276.6,°F
